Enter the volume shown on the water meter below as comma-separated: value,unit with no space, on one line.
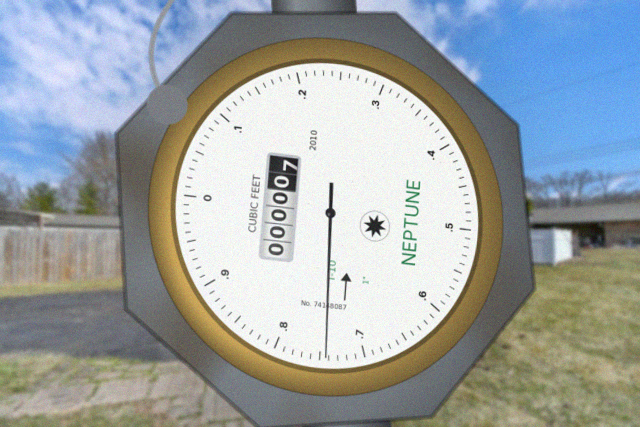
6.74,ft³
